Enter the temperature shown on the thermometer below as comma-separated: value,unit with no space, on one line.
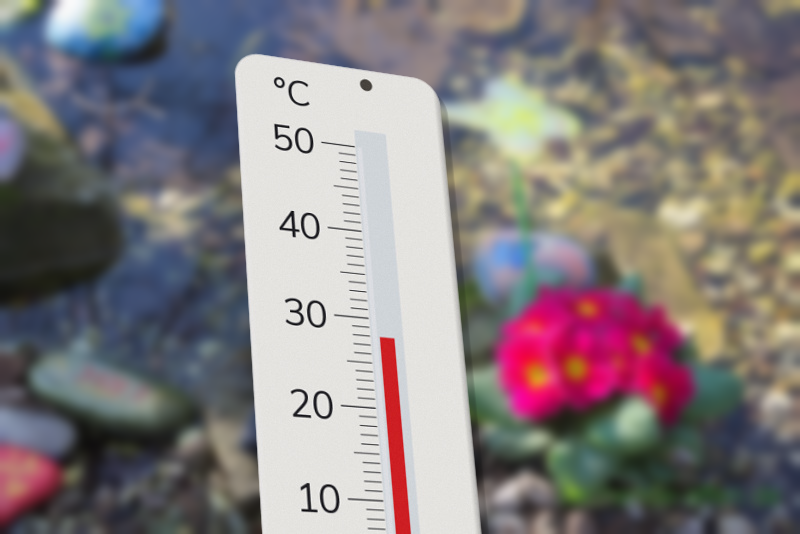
28,°C
